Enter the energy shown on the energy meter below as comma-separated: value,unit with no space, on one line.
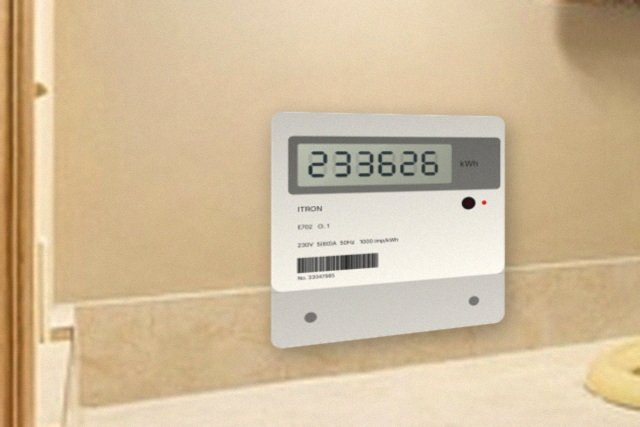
233626,kWh
